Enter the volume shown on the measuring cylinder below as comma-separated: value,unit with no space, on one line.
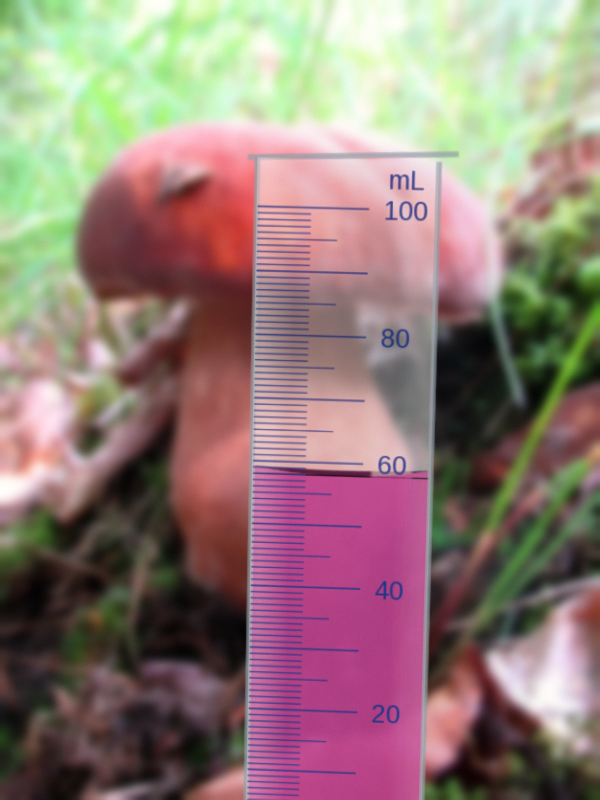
58,mL
